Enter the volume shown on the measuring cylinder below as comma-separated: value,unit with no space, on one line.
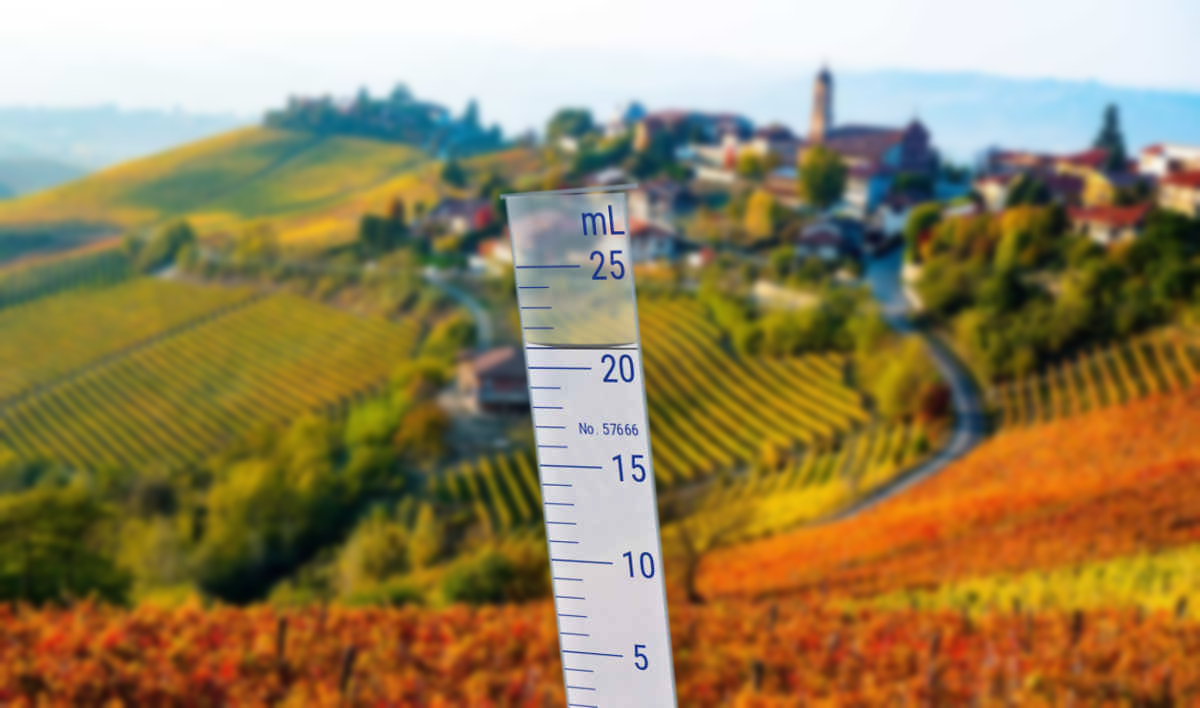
21,mL
